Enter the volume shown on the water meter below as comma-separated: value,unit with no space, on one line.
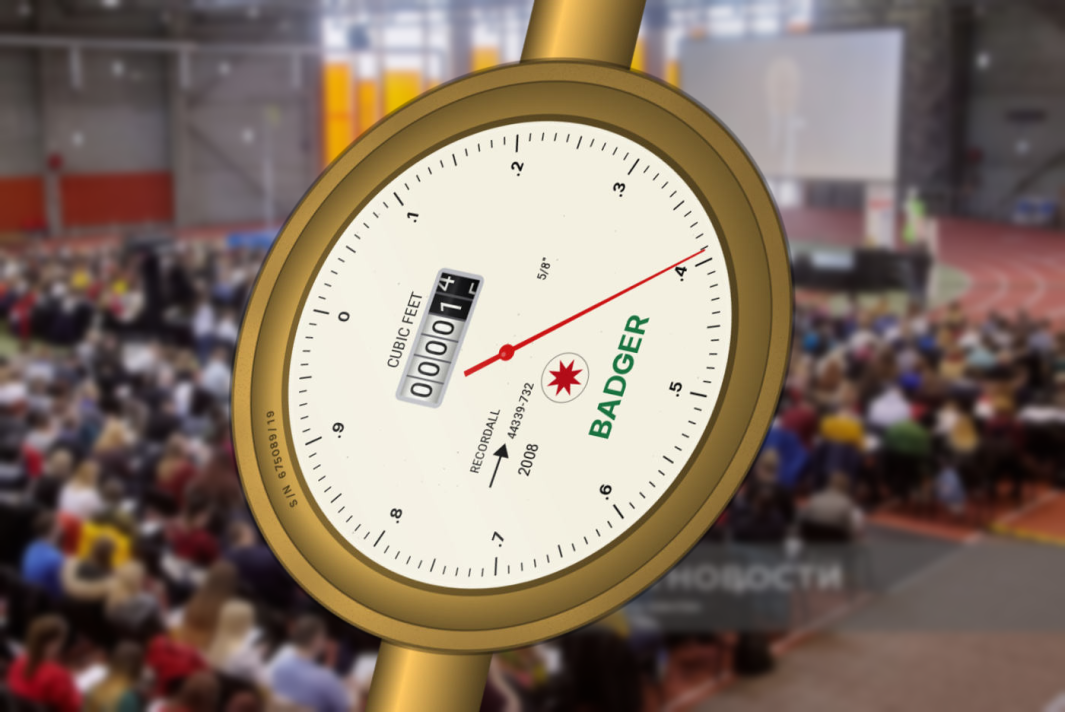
14.39,ft³
